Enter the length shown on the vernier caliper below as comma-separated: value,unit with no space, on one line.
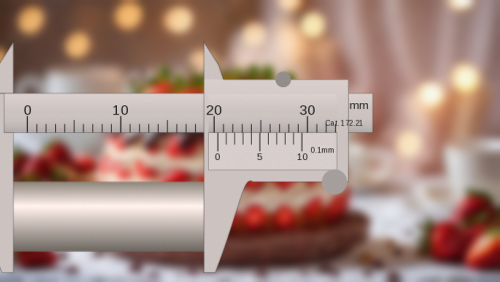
20.4,mm
